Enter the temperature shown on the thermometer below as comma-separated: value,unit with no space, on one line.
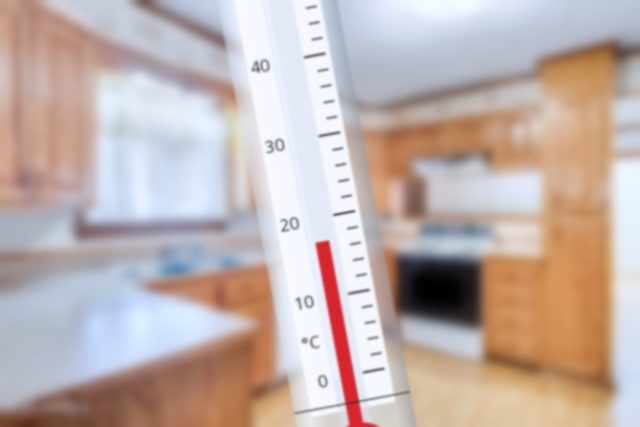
17,°C
